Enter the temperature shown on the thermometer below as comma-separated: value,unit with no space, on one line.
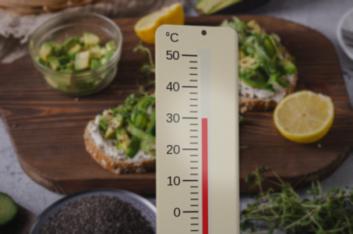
30,°C
